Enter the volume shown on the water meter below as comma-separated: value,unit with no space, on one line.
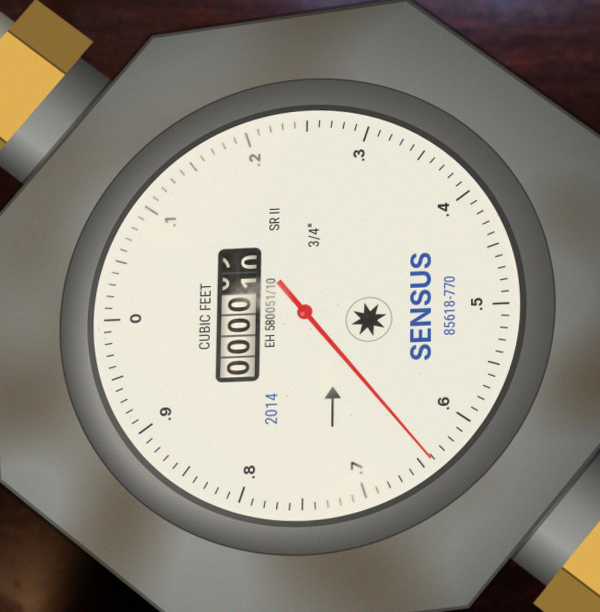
9.64,ft³
